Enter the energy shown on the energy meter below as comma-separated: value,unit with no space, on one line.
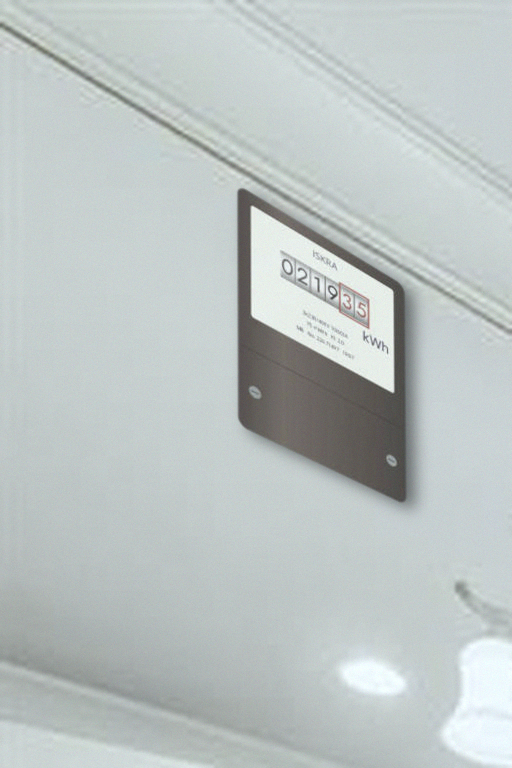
219.35,kWh
